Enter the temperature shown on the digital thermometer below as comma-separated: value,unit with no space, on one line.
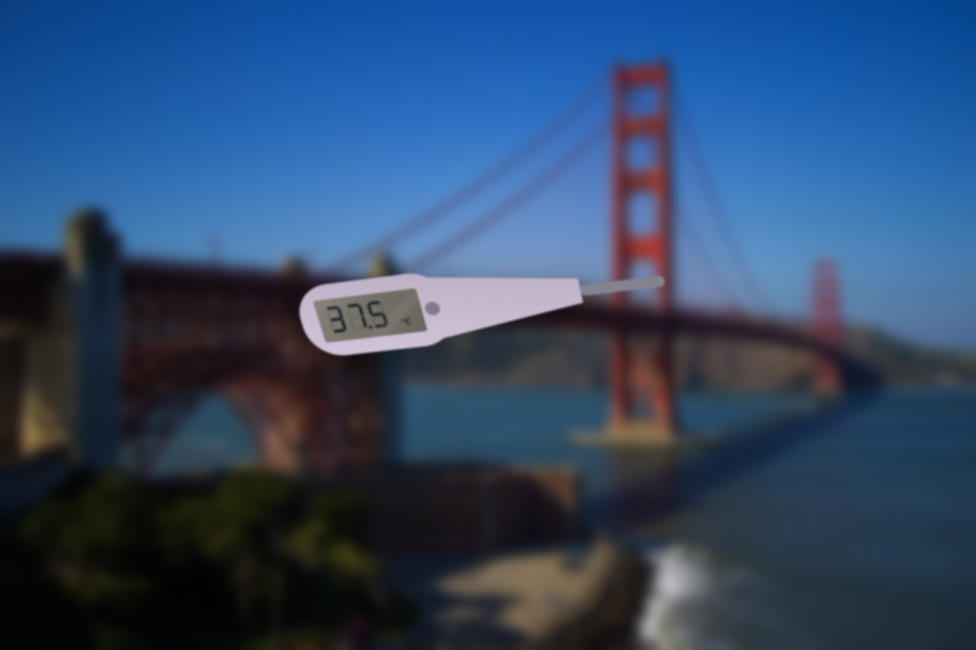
37.5,°C
